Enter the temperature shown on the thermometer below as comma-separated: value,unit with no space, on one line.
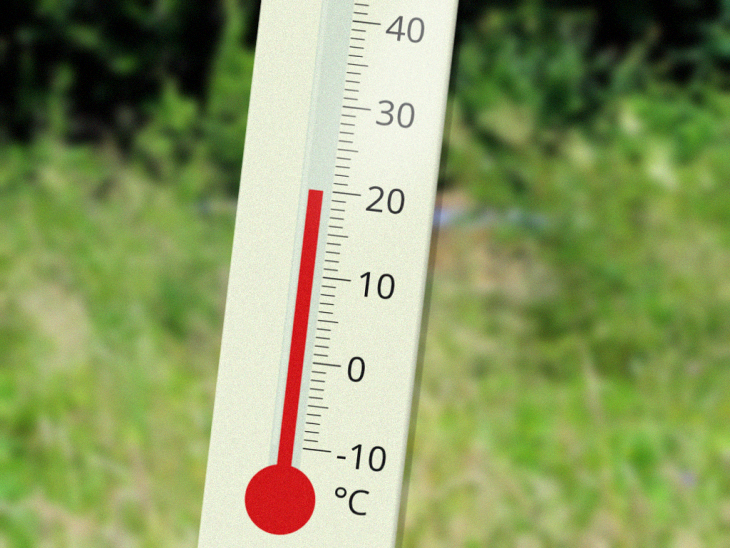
20,°C
